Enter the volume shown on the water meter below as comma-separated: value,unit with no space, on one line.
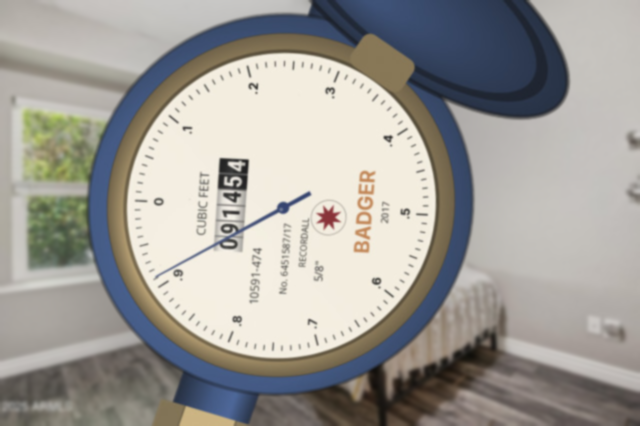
91453.91,ft³
